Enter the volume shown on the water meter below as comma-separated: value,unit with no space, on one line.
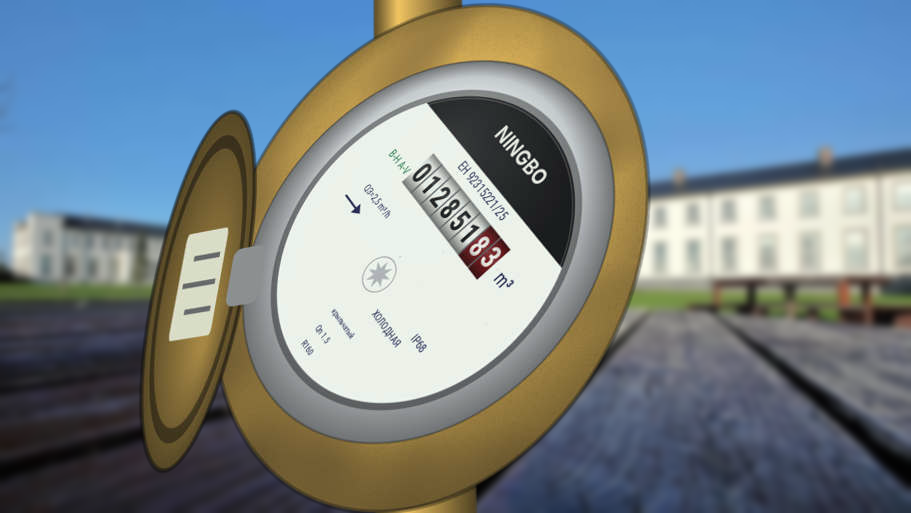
12851.83,m³
